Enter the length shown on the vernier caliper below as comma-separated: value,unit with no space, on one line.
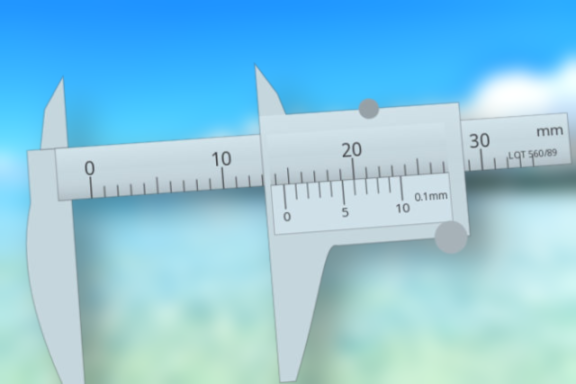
14.6,mm
